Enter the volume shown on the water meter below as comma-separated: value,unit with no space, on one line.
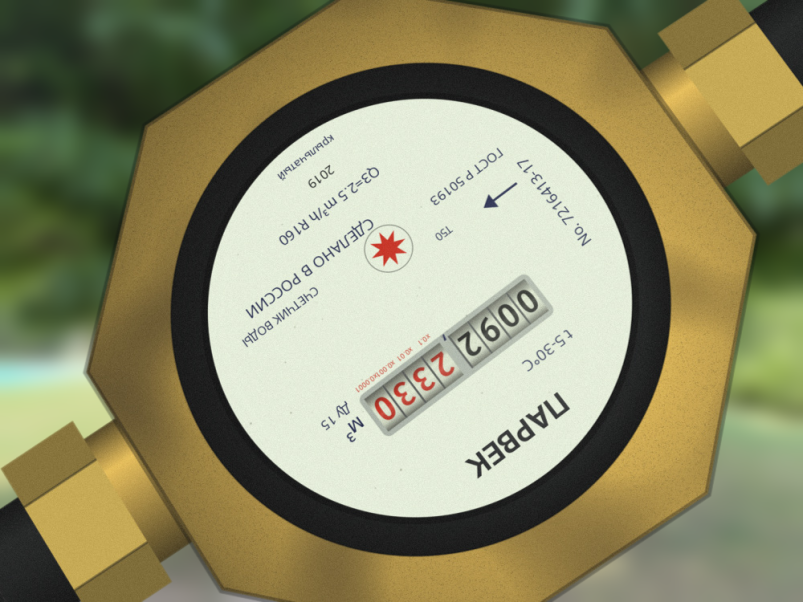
92.2330,m³
